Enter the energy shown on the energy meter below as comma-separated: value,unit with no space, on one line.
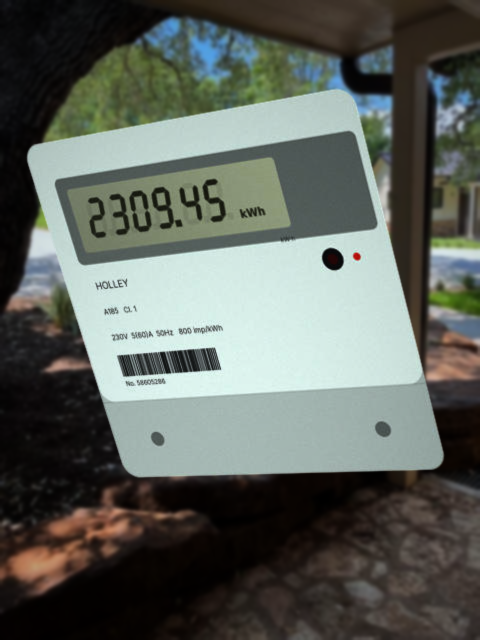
2309.45,kWh
